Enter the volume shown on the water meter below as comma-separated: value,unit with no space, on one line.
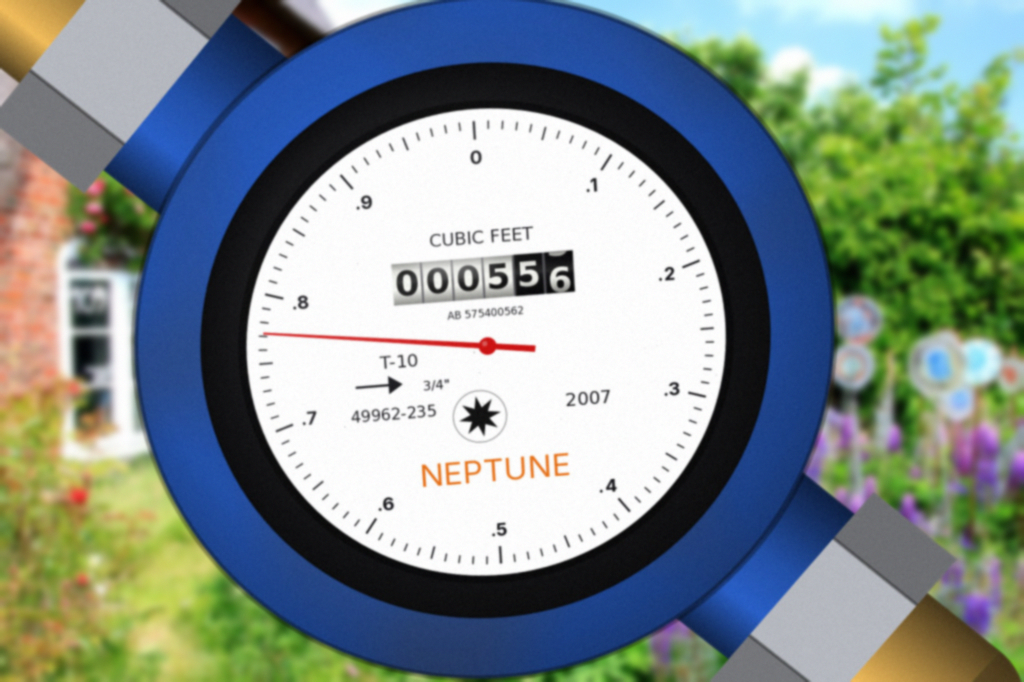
555.77,ft³
